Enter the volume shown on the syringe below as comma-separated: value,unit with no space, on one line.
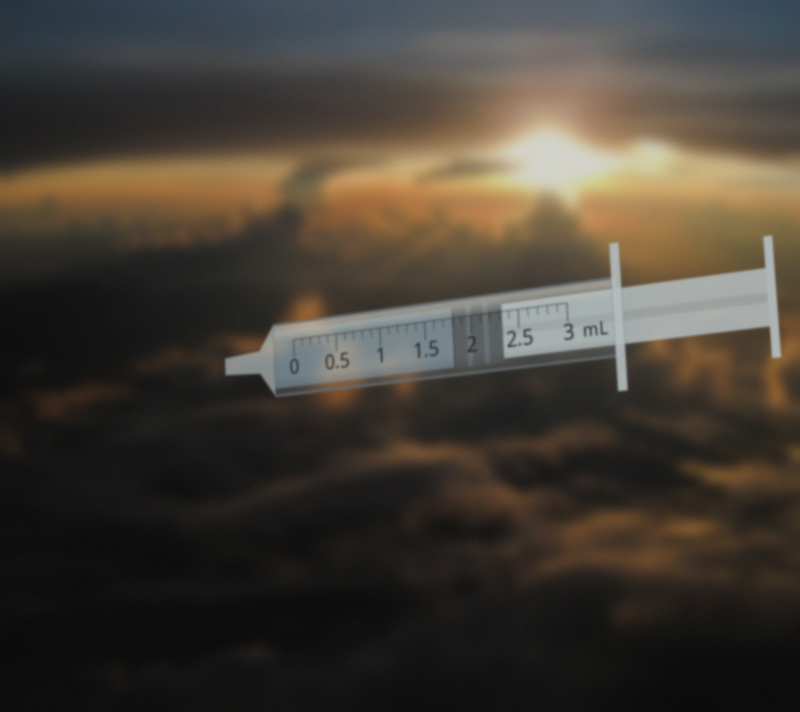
1.8,mL
